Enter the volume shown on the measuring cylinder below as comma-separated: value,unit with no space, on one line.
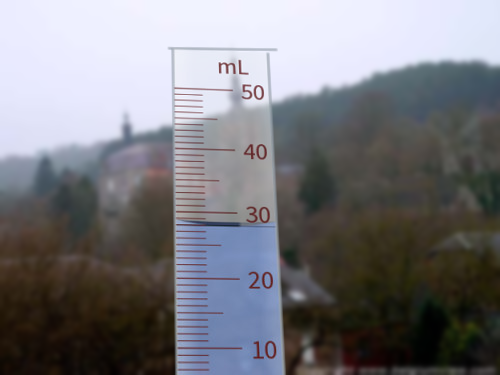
28,mL
